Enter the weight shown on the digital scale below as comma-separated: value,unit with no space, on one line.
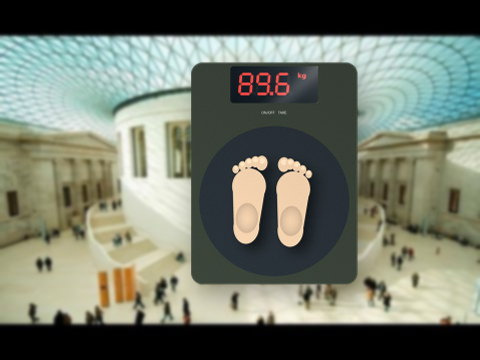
89.6,kg
